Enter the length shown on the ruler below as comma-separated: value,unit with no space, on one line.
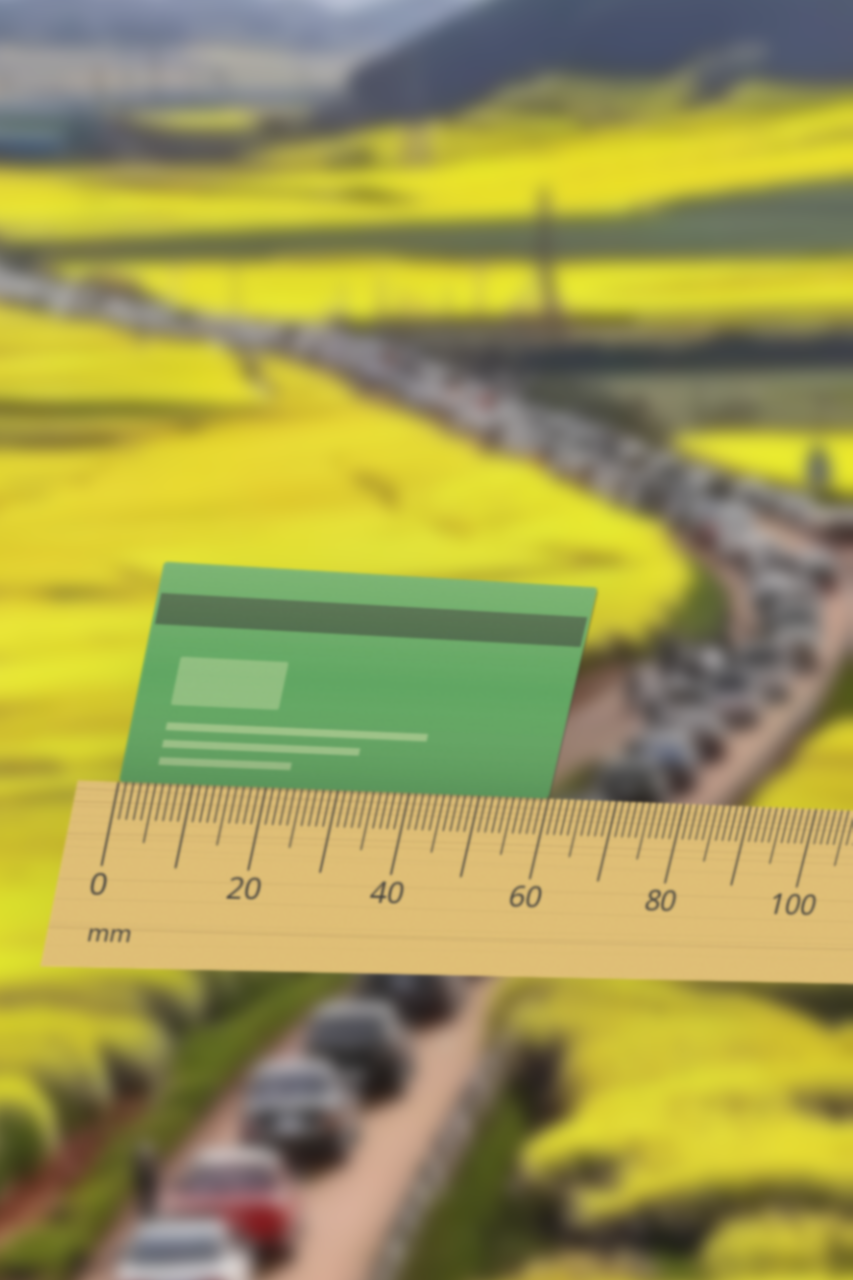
60,mm
